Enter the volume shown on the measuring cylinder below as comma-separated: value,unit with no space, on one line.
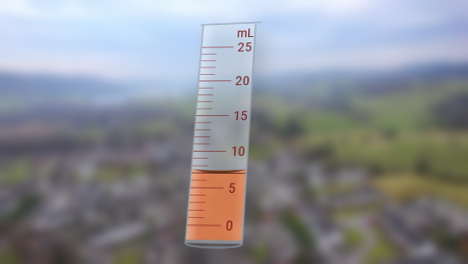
7,mL
